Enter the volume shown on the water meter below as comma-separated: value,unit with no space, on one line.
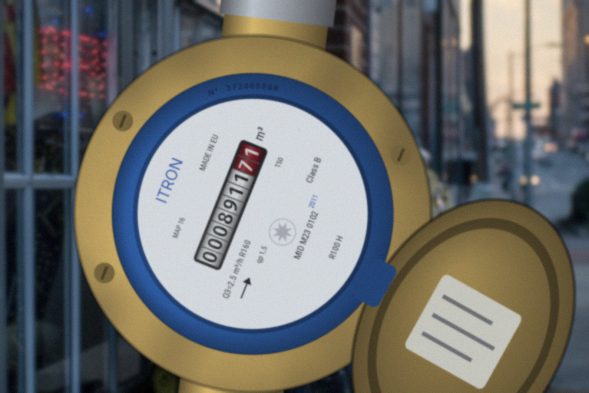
8911.71,m³
